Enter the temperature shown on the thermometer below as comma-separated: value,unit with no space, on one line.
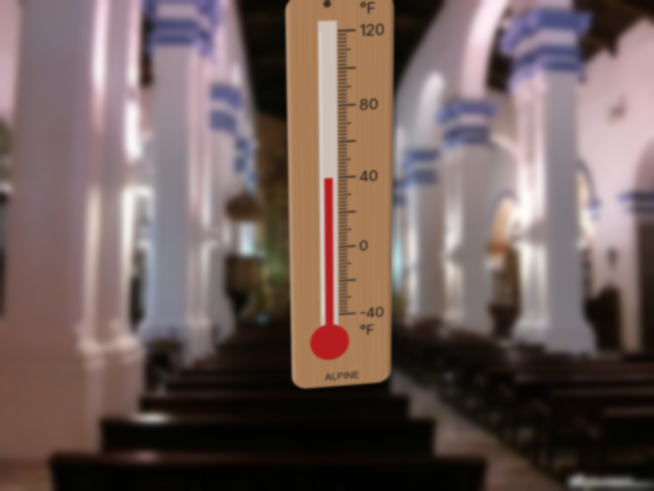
40,°F
